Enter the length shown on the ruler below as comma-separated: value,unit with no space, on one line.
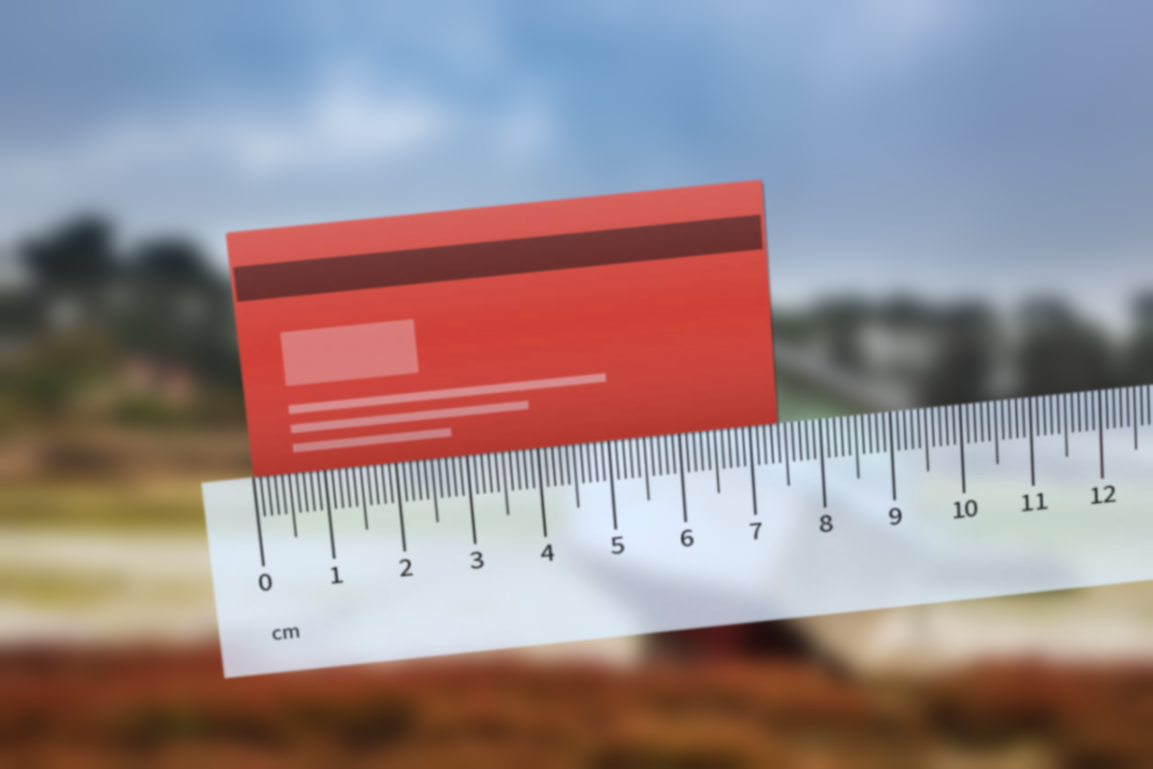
7.4,cm
